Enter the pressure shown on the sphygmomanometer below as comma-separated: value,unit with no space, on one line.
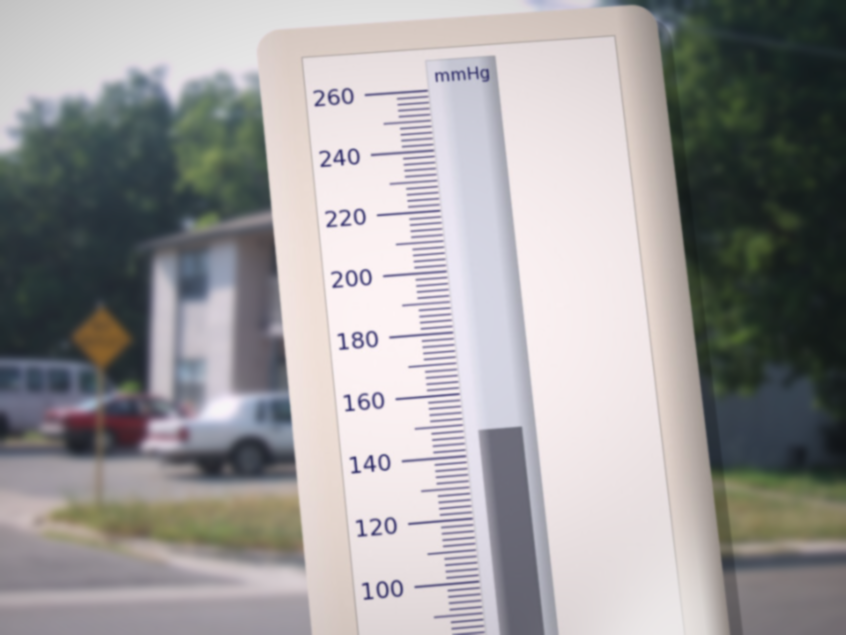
148,mmHg
